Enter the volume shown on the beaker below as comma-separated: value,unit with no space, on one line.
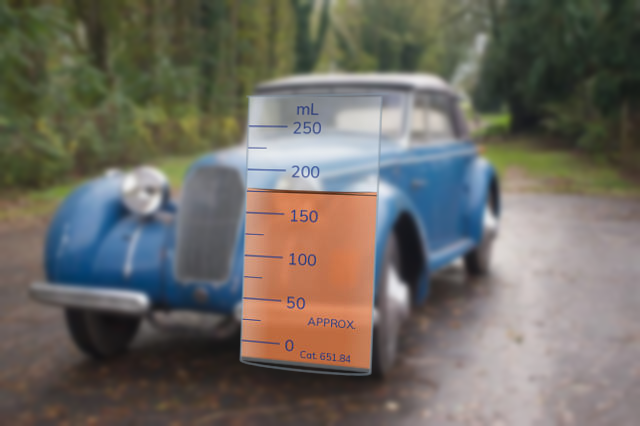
175,mL
